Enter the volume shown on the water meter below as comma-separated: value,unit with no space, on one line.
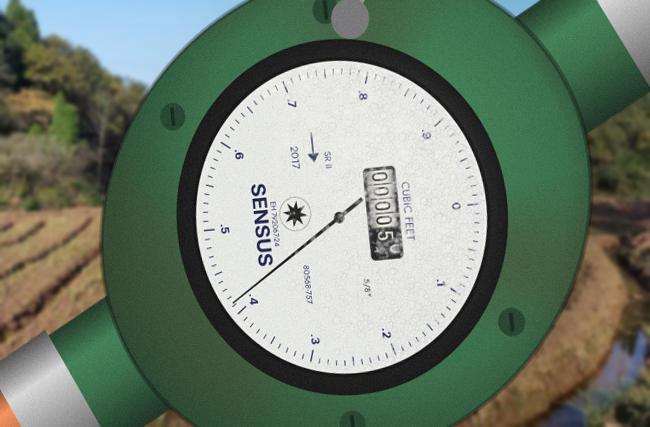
50.41,ft³
